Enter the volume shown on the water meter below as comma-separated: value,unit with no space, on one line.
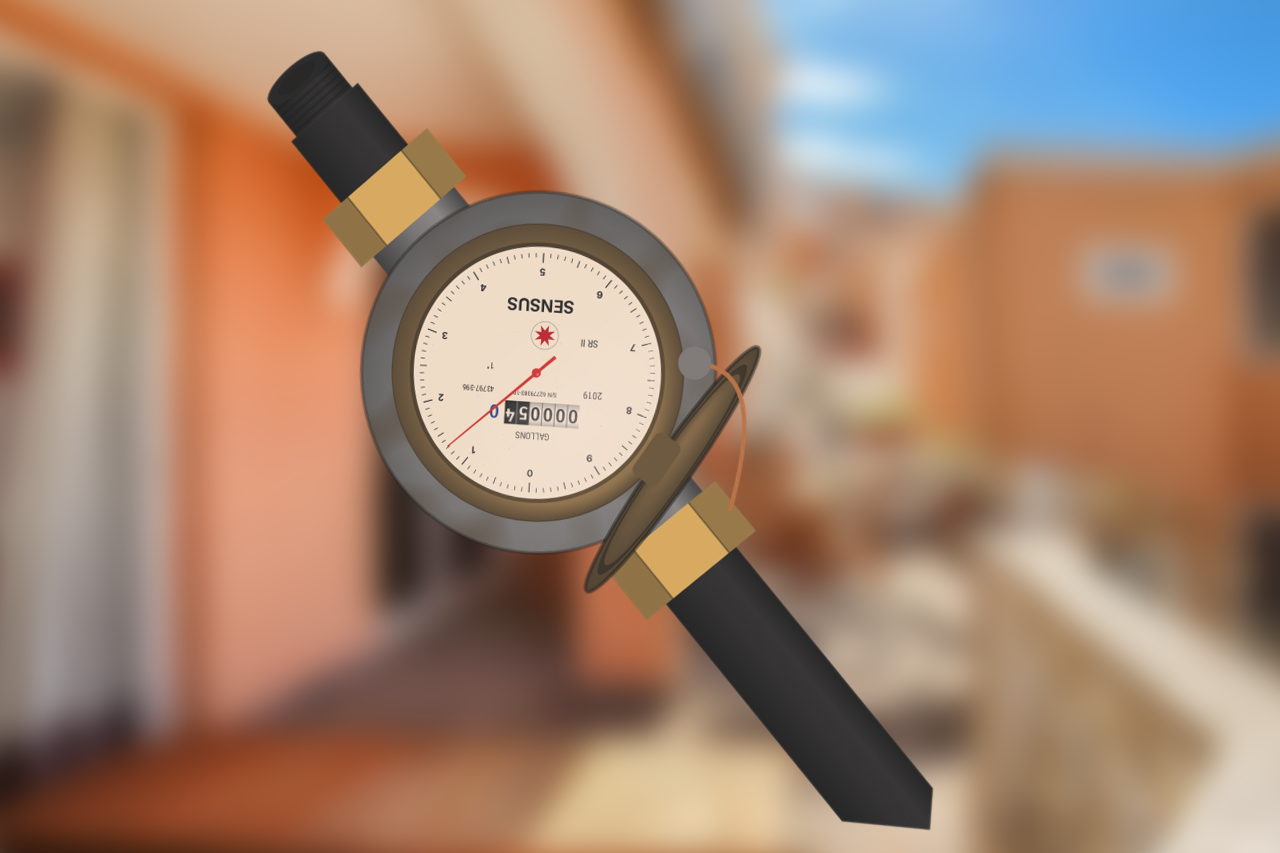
541.3,gal
